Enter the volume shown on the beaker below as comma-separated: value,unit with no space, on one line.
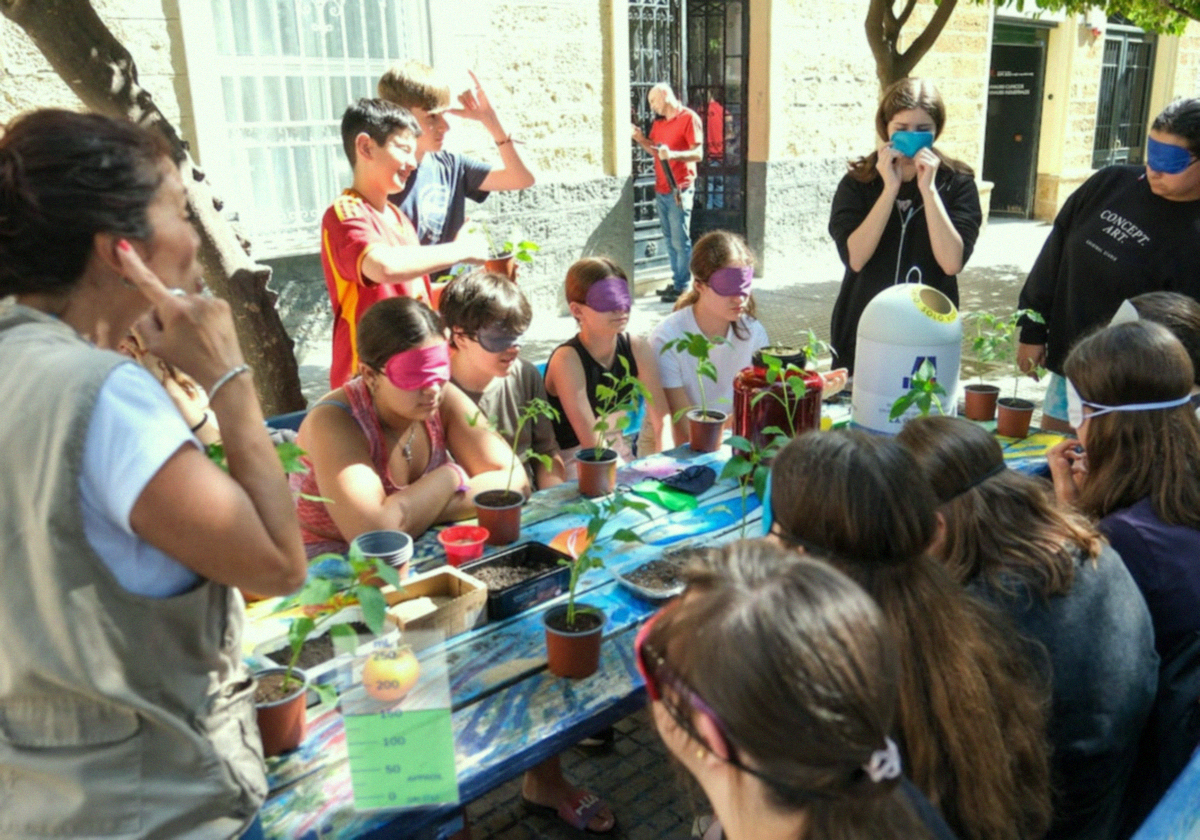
150,mL
